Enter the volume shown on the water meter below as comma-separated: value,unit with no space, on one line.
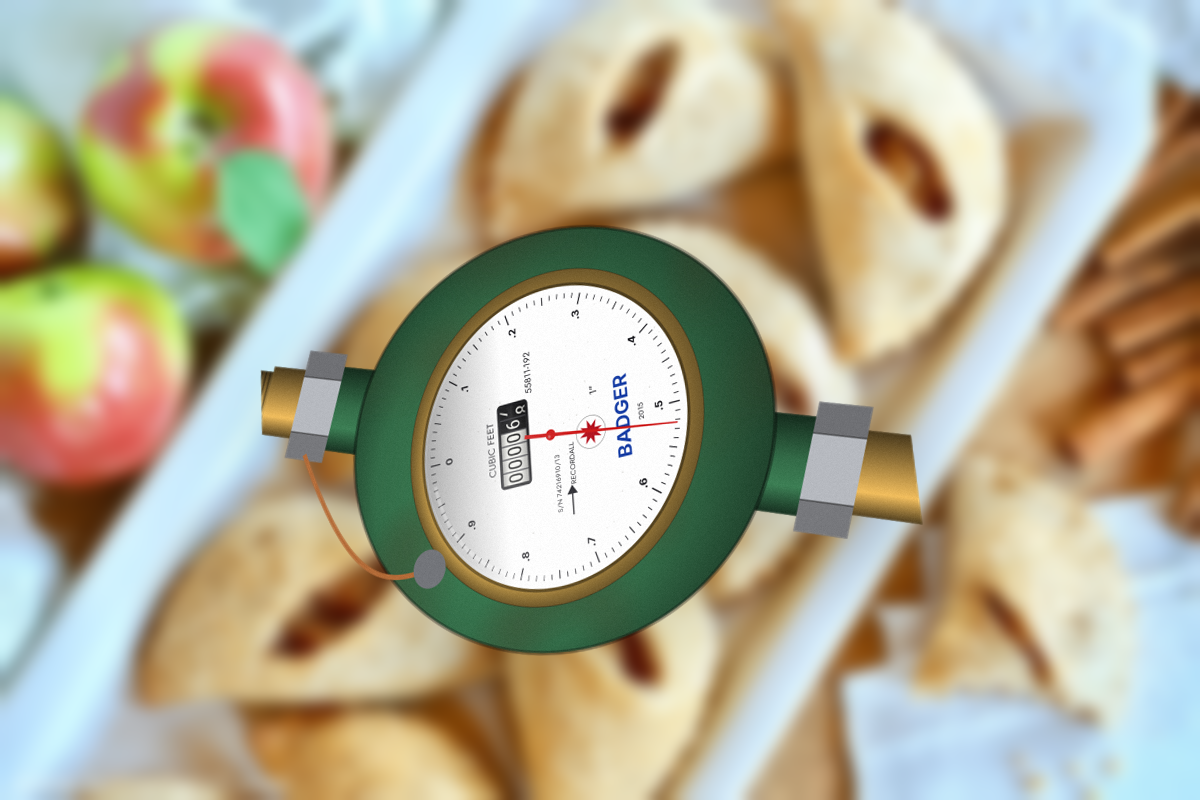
67.52,ft³
